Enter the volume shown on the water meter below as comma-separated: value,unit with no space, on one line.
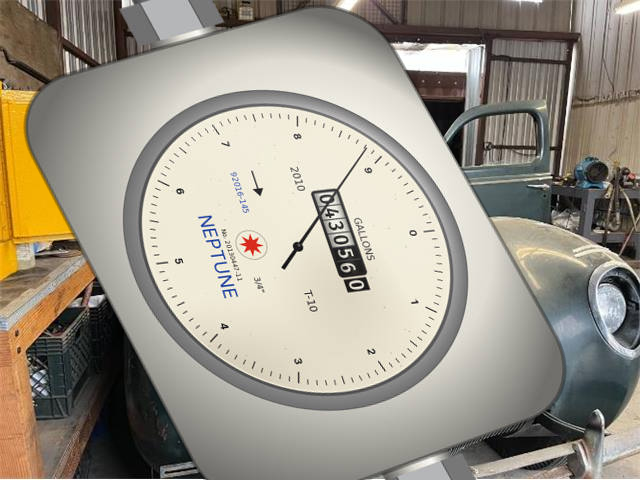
430558.8,gal
